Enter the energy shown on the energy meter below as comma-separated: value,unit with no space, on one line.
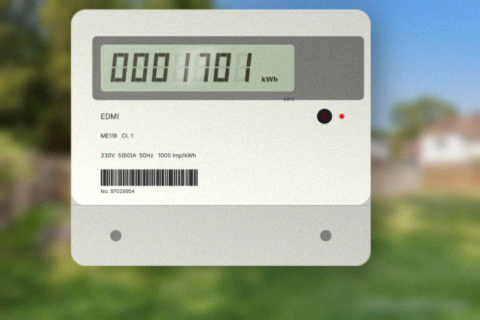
1701,kWh
